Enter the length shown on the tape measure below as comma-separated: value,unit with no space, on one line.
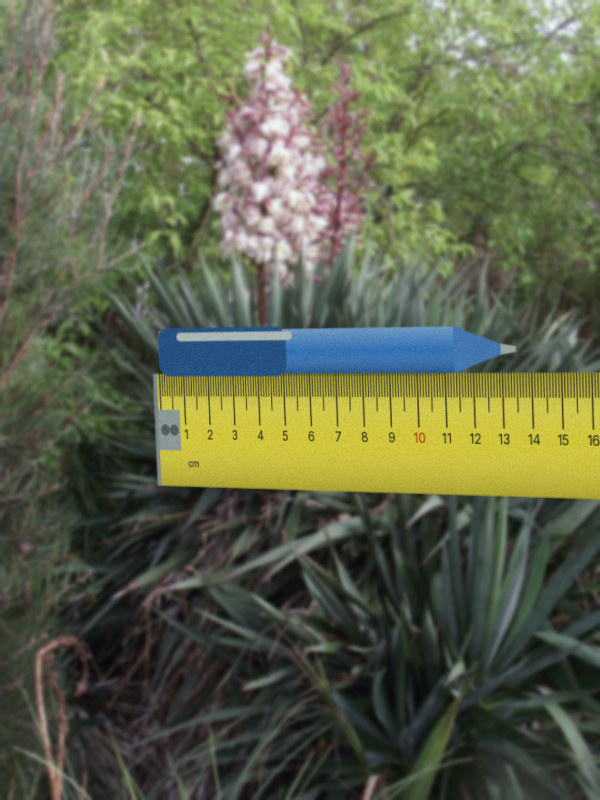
13.5,cm
